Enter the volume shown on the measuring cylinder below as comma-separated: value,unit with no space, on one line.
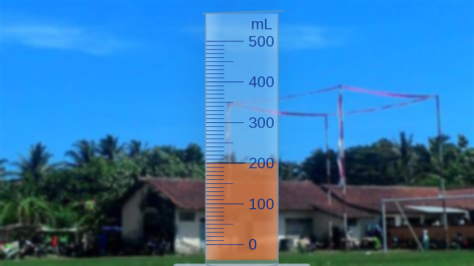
200,mL
